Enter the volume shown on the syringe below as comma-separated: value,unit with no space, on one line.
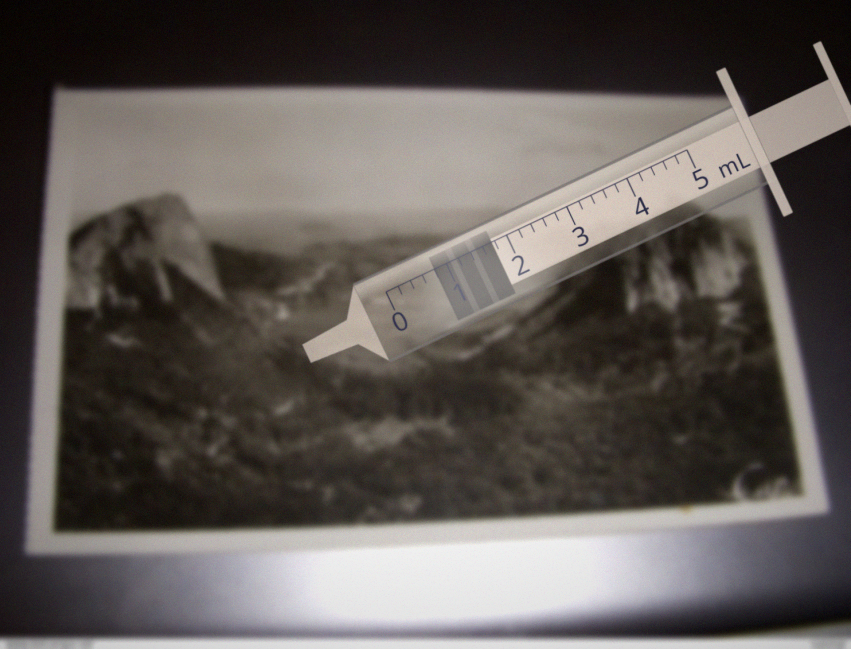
0.8,mL
